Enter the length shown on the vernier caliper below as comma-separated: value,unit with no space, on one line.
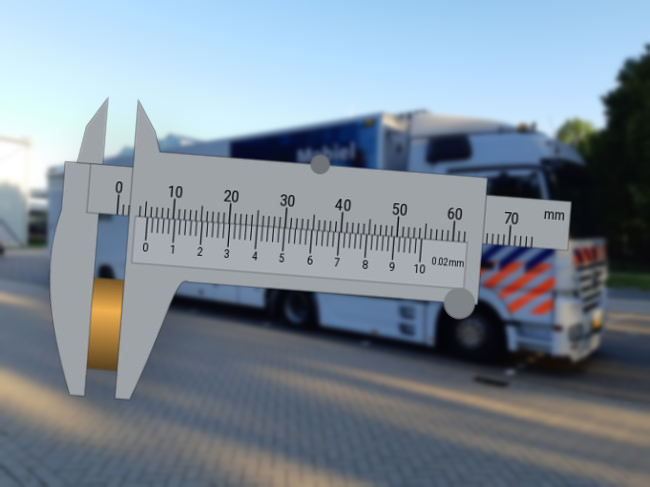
5.4,mm
